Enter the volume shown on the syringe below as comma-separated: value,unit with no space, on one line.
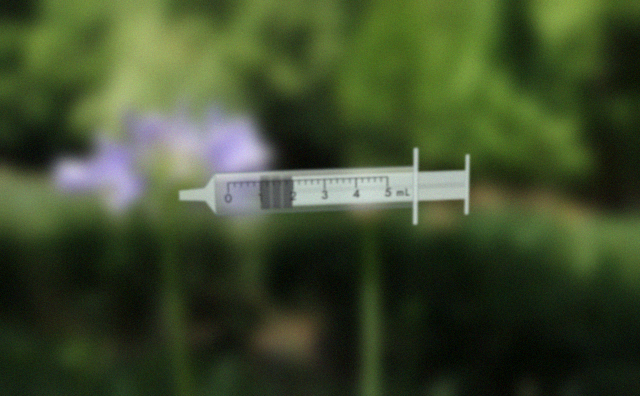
1,mL
